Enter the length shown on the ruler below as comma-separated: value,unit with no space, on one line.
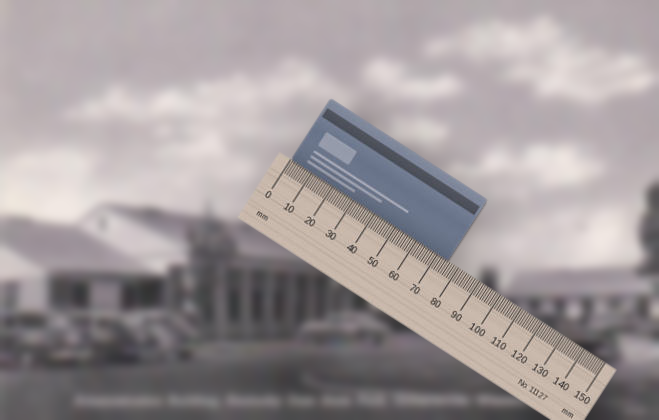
75,mm
